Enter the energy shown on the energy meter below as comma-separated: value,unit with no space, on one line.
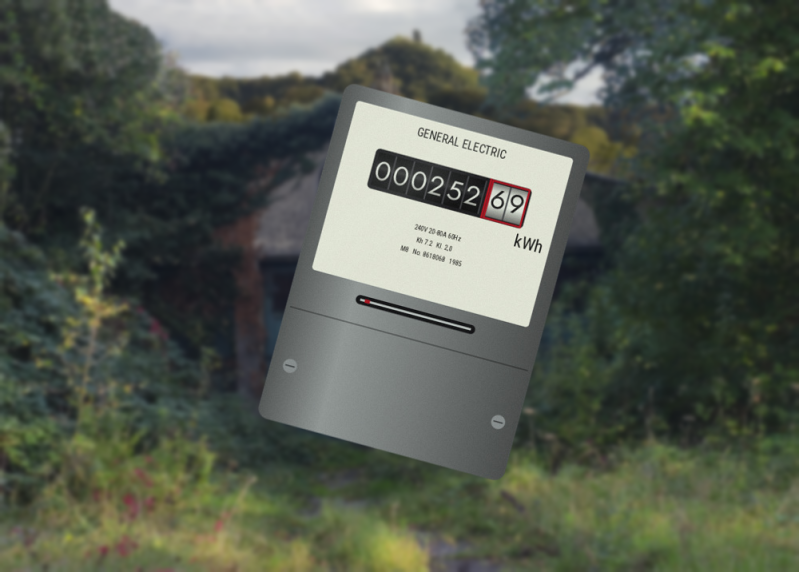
252.69,kWh
